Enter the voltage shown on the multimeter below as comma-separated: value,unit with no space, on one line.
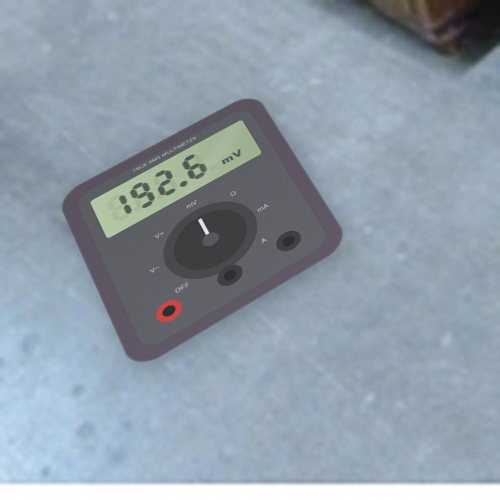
192.6,mV
